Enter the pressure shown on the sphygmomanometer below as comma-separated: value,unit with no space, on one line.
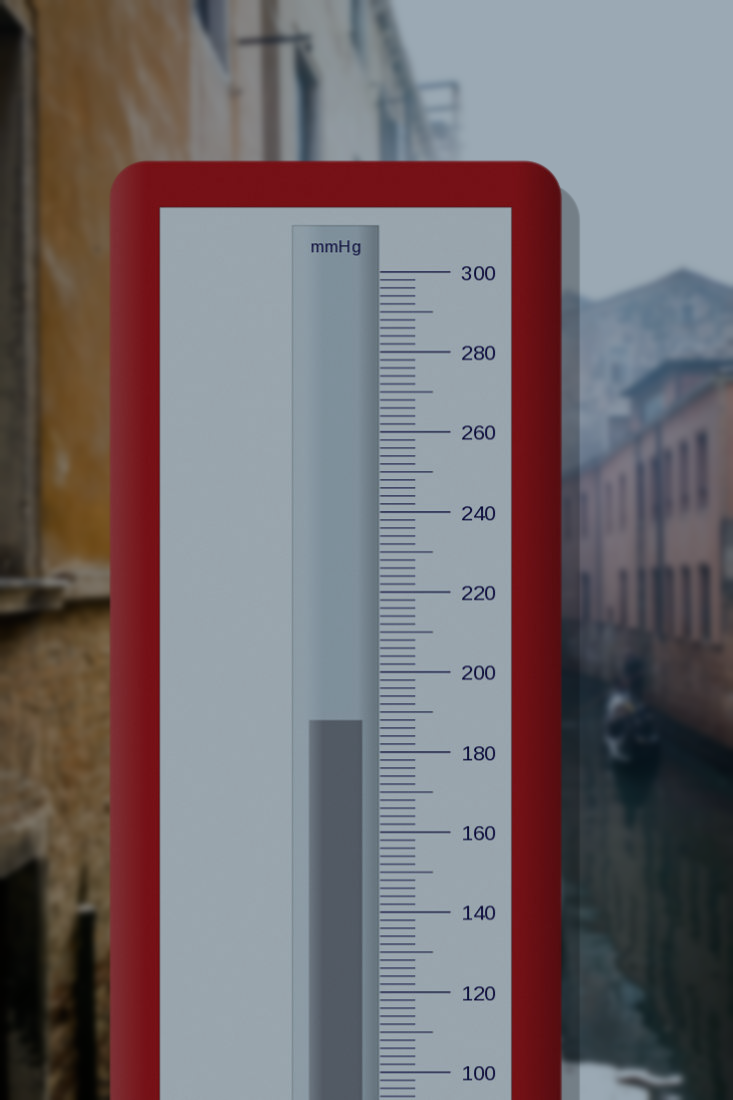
188,mmHg
